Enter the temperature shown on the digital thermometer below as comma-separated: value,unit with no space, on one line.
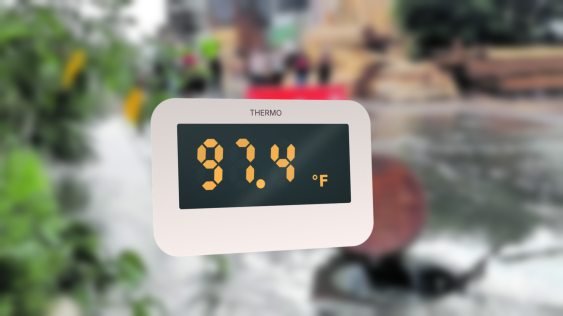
97.4,°F
